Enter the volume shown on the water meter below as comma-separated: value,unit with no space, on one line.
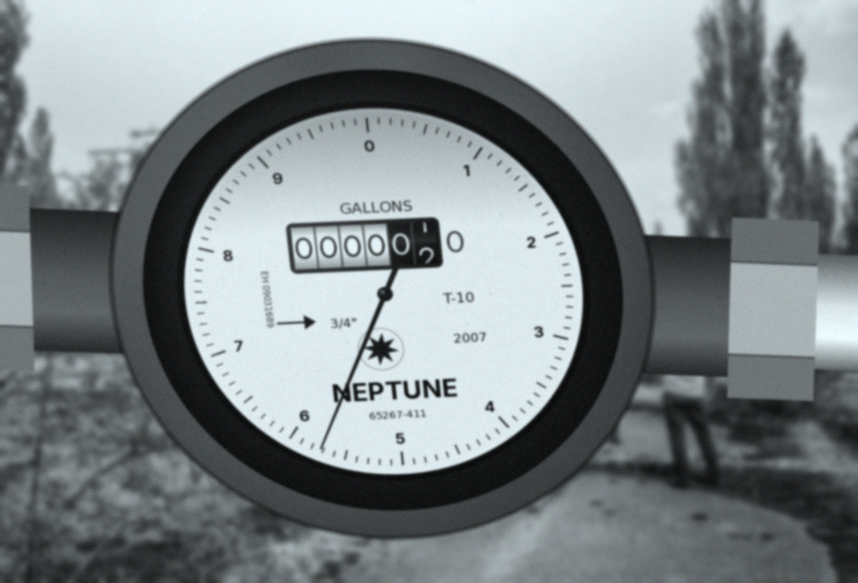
15.7,gal
